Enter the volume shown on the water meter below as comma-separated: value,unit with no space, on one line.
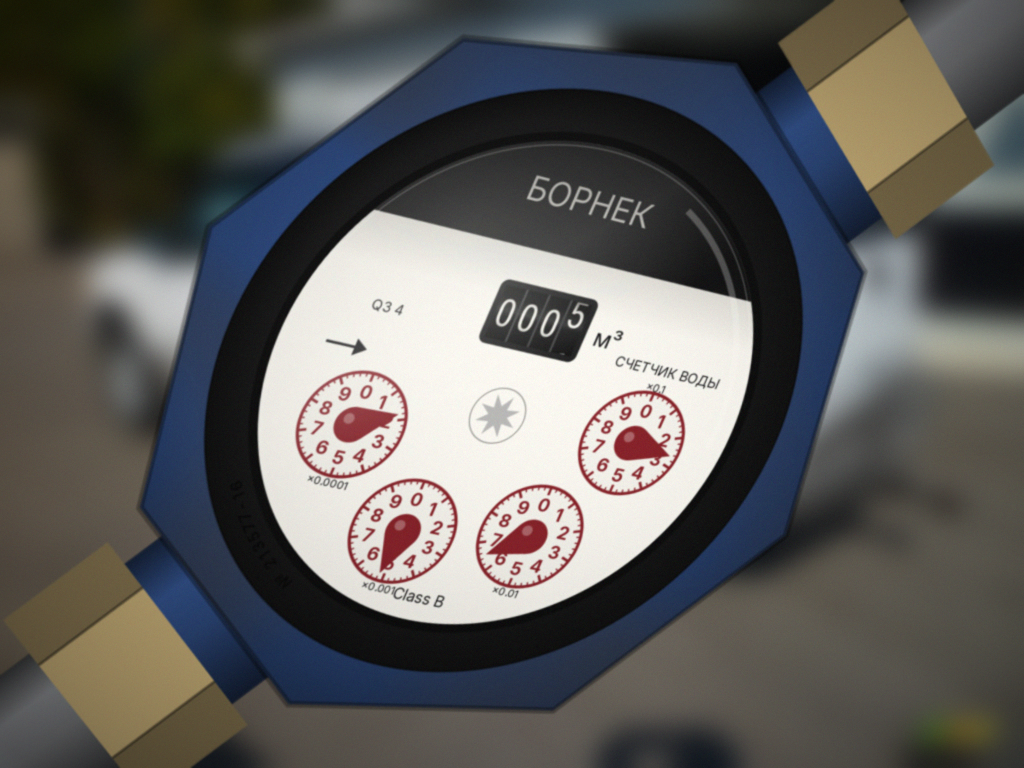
5.2651,m³
